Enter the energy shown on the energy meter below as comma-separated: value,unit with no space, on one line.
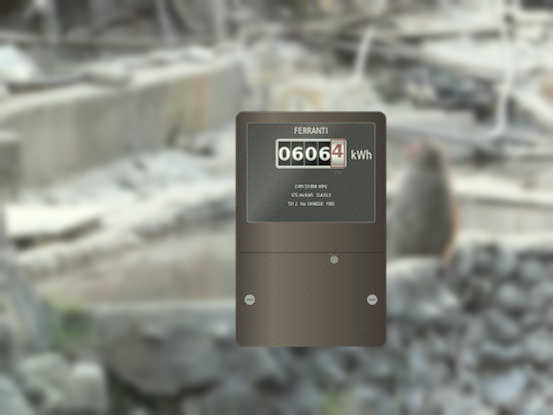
606.4,kWh
